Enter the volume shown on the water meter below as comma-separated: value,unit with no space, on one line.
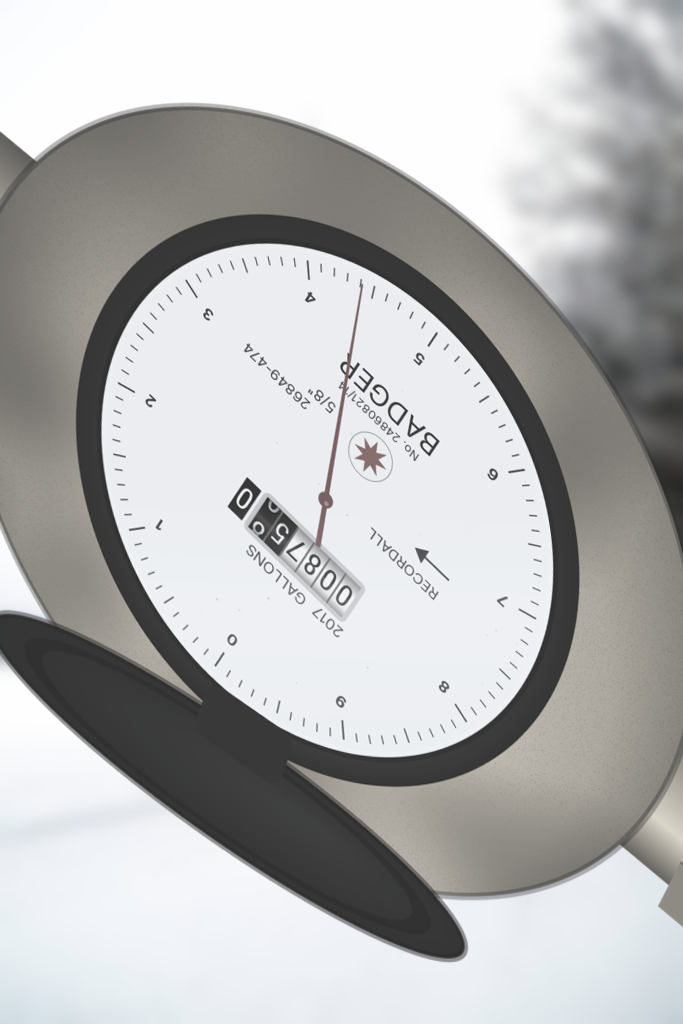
87584.4,gal
